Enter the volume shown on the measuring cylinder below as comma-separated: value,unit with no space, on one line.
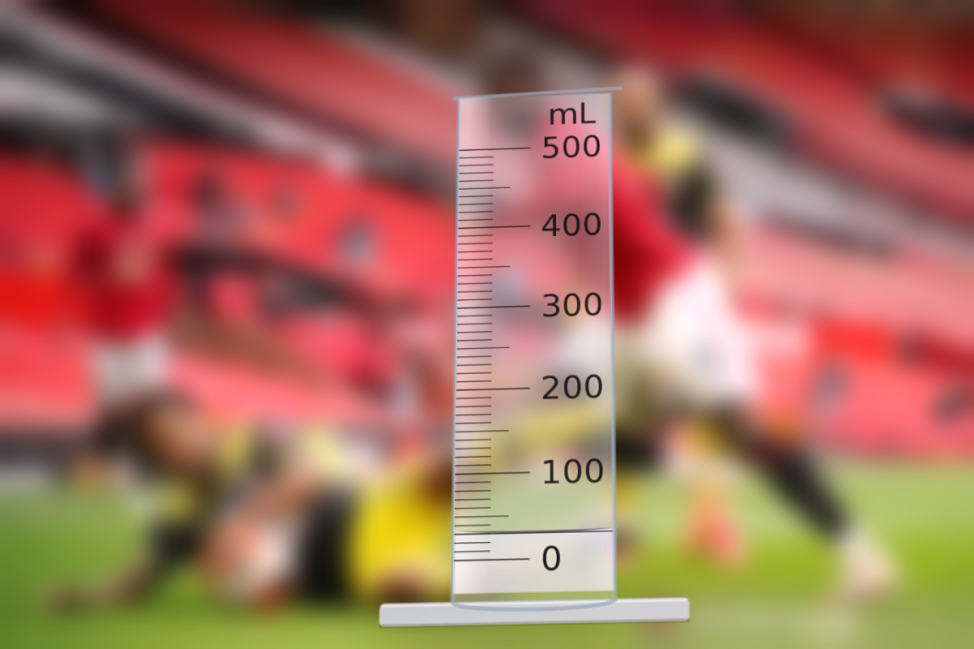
30,mL
